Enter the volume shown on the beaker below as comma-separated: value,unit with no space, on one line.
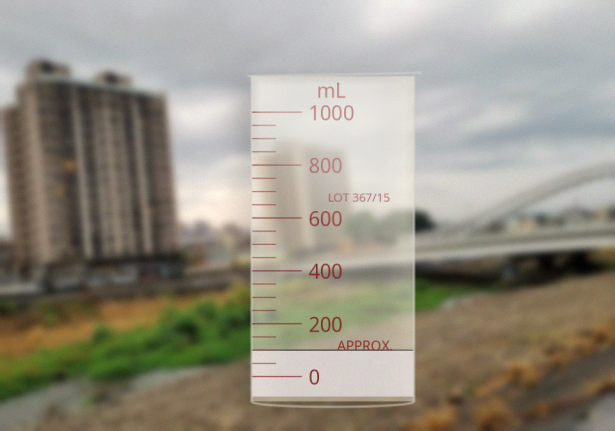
100,mL
